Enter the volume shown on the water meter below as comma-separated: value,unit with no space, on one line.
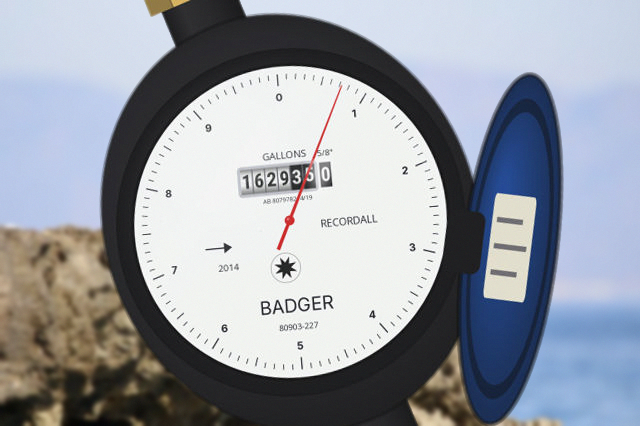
1629350.7,gal
